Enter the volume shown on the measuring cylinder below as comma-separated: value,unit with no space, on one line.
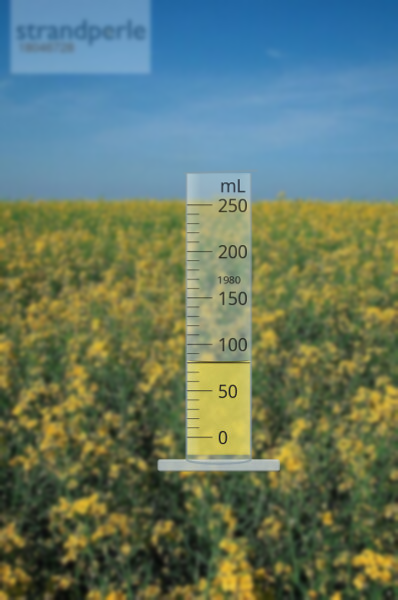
80,mL
